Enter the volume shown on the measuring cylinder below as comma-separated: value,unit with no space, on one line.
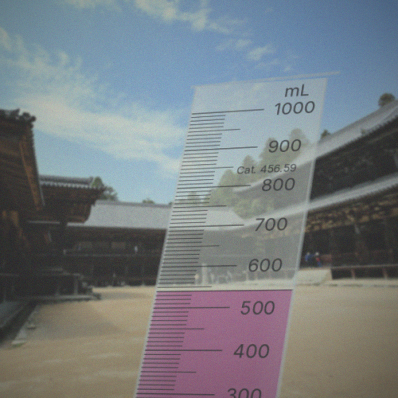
540,mL
